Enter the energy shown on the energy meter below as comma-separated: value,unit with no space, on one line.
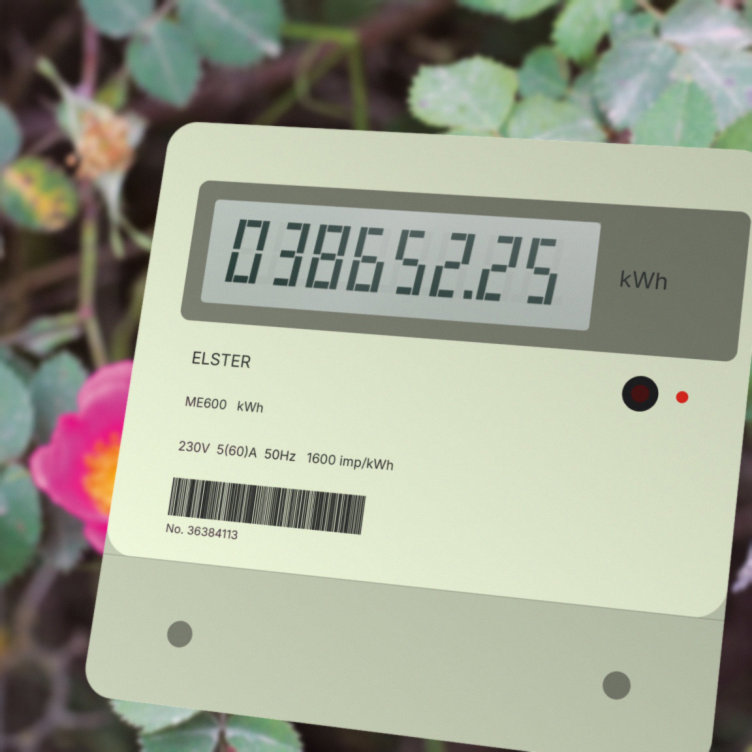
38652.25,kWh
